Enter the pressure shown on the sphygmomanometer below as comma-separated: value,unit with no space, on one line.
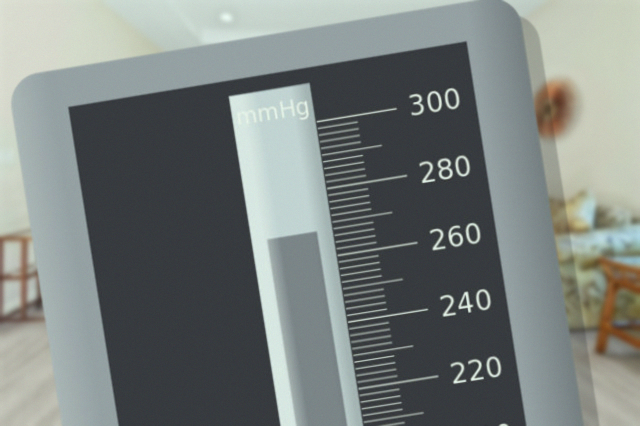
268,mmHg
